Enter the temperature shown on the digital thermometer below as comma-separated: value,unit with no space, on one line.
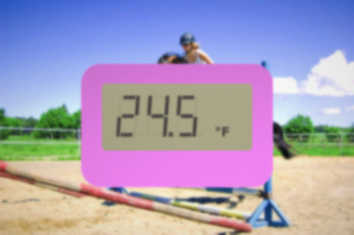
24.5,°F
